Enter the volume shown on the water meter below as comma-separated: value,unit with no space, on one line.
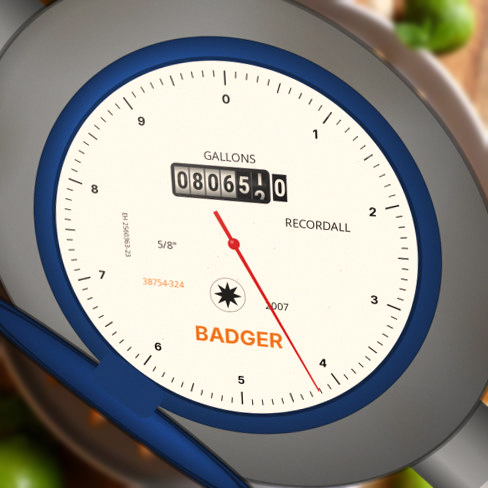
806514.2,gal
